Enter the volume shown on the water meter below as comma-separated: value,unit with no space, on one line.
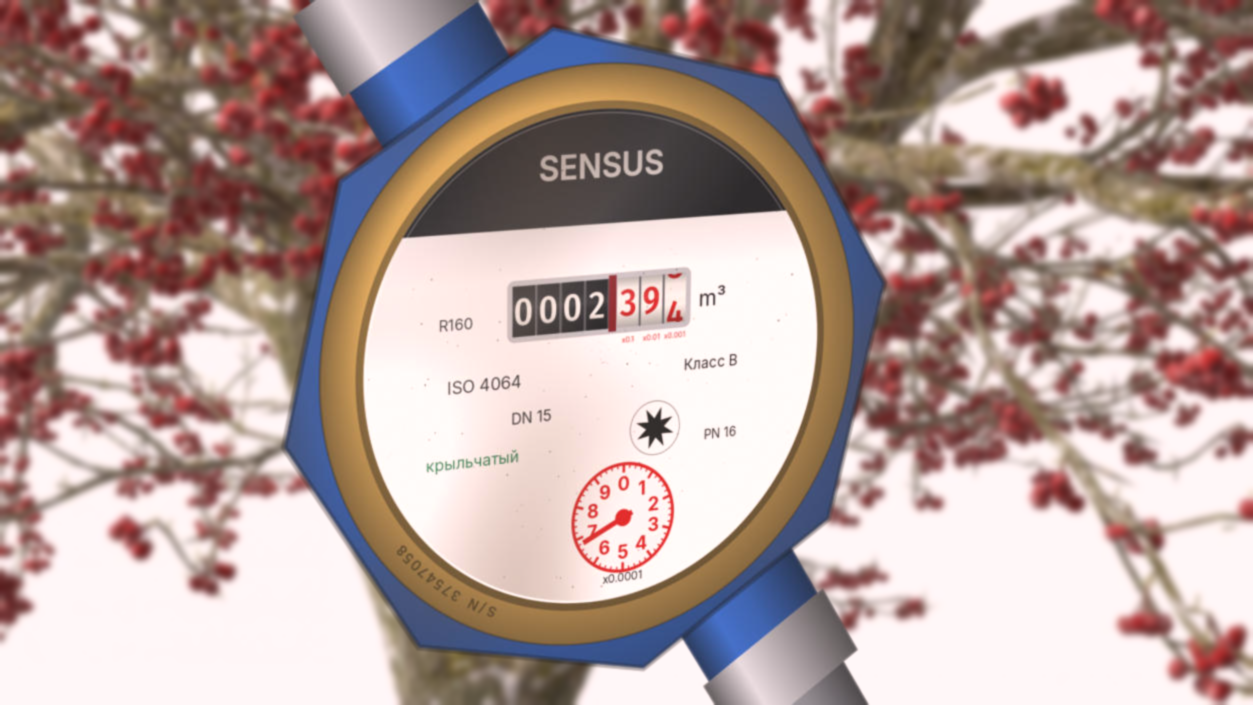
2.3936,m³
